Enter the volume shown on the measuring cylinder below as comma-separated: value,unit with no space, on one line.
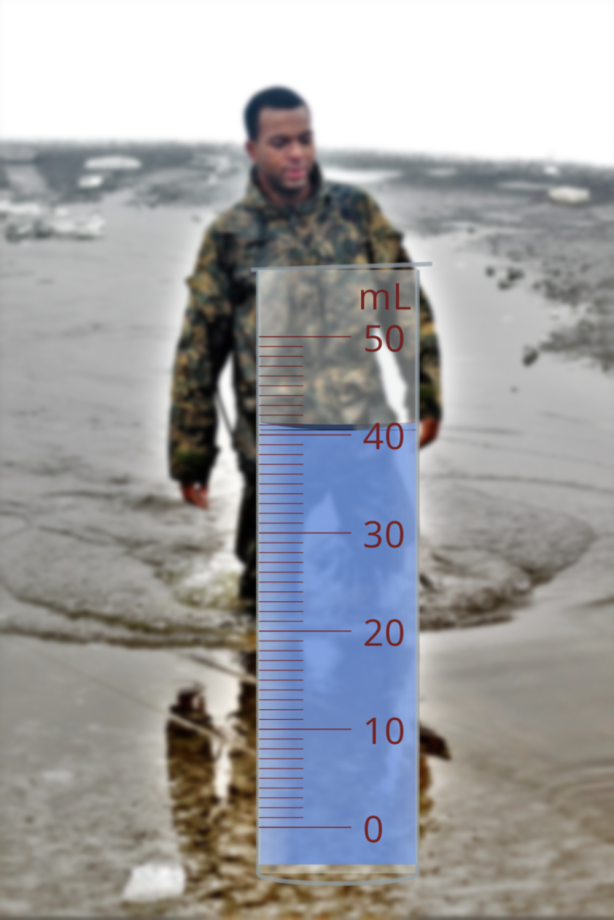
40.5,mL
